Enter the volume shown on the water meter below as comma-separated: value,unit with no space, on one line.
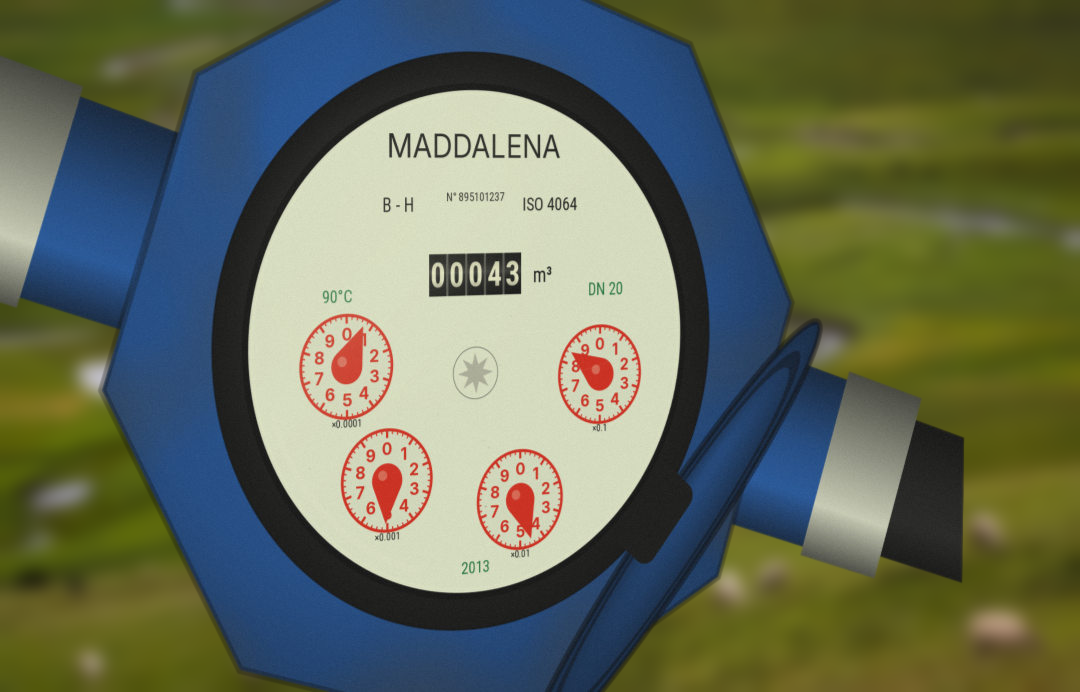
43.8450,m³
